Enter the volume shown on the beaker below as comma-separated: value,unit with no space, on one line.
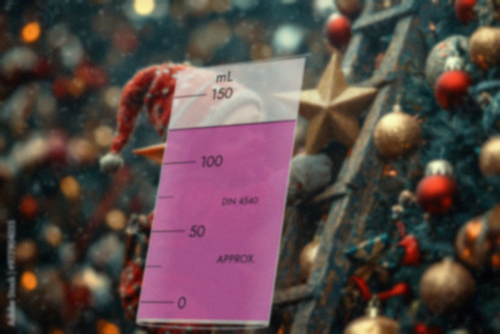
125,mL
